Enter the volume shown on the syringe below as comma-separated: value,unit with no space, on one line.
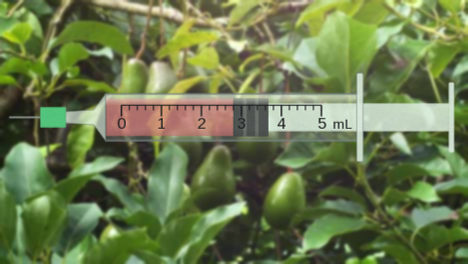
2.8,mL
